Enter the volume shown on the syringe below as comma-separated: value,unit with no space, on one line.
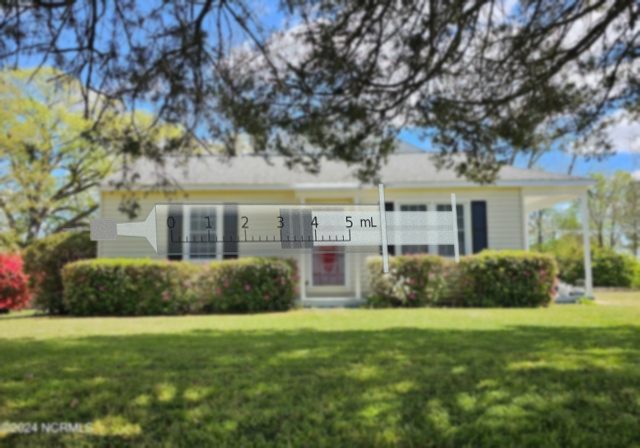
3,mL
